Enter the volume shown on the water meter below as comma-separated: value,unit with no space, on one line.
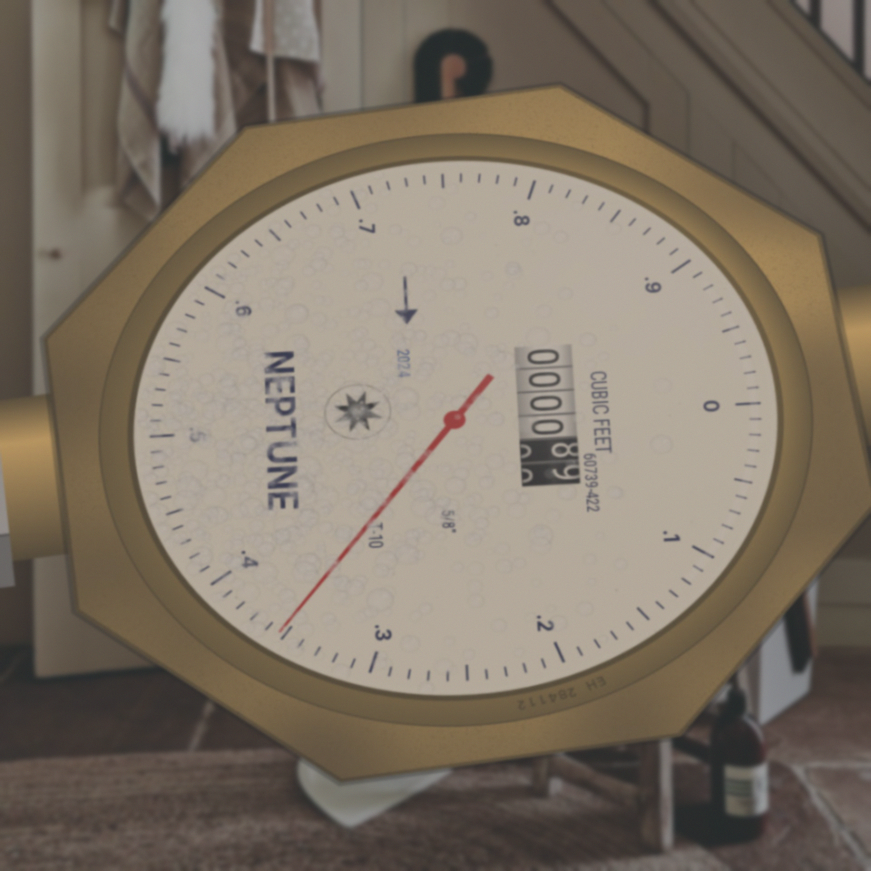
89.35,ft³
